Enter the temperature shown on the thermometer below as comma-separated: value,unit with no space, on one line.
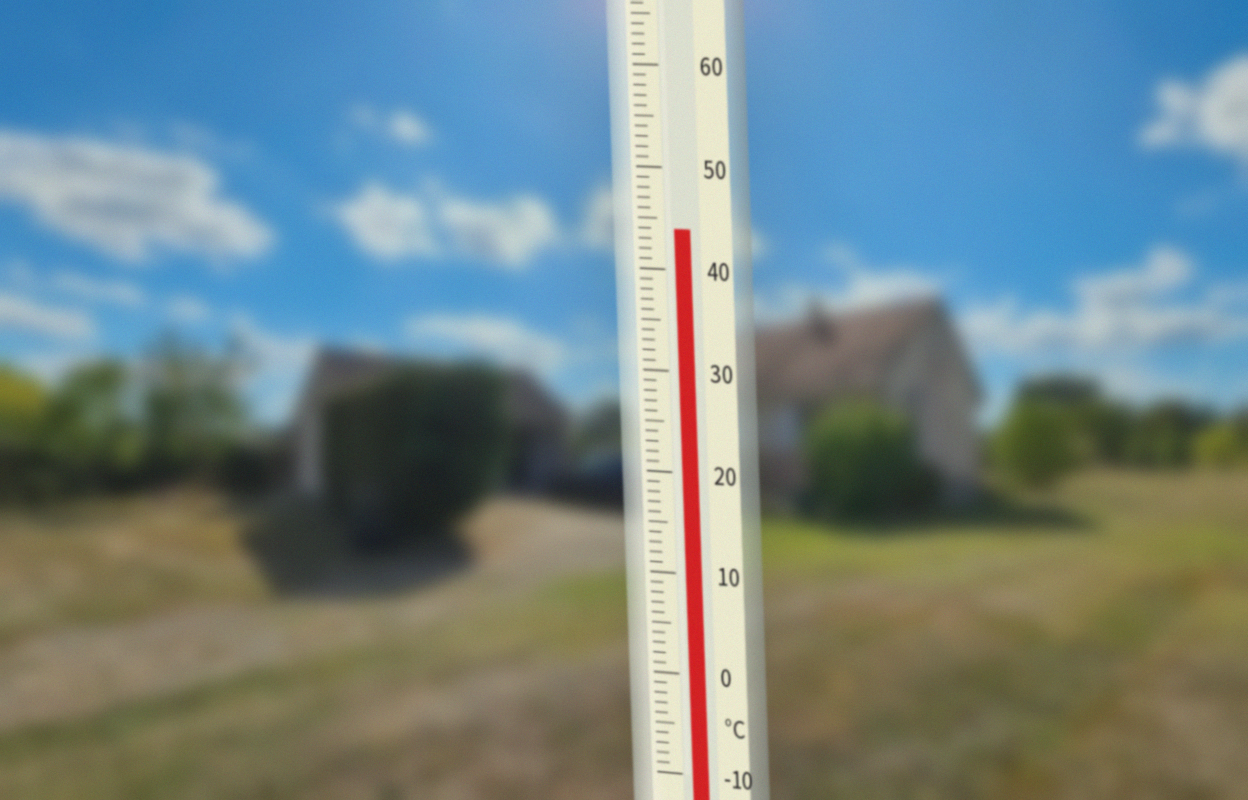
44,°C
